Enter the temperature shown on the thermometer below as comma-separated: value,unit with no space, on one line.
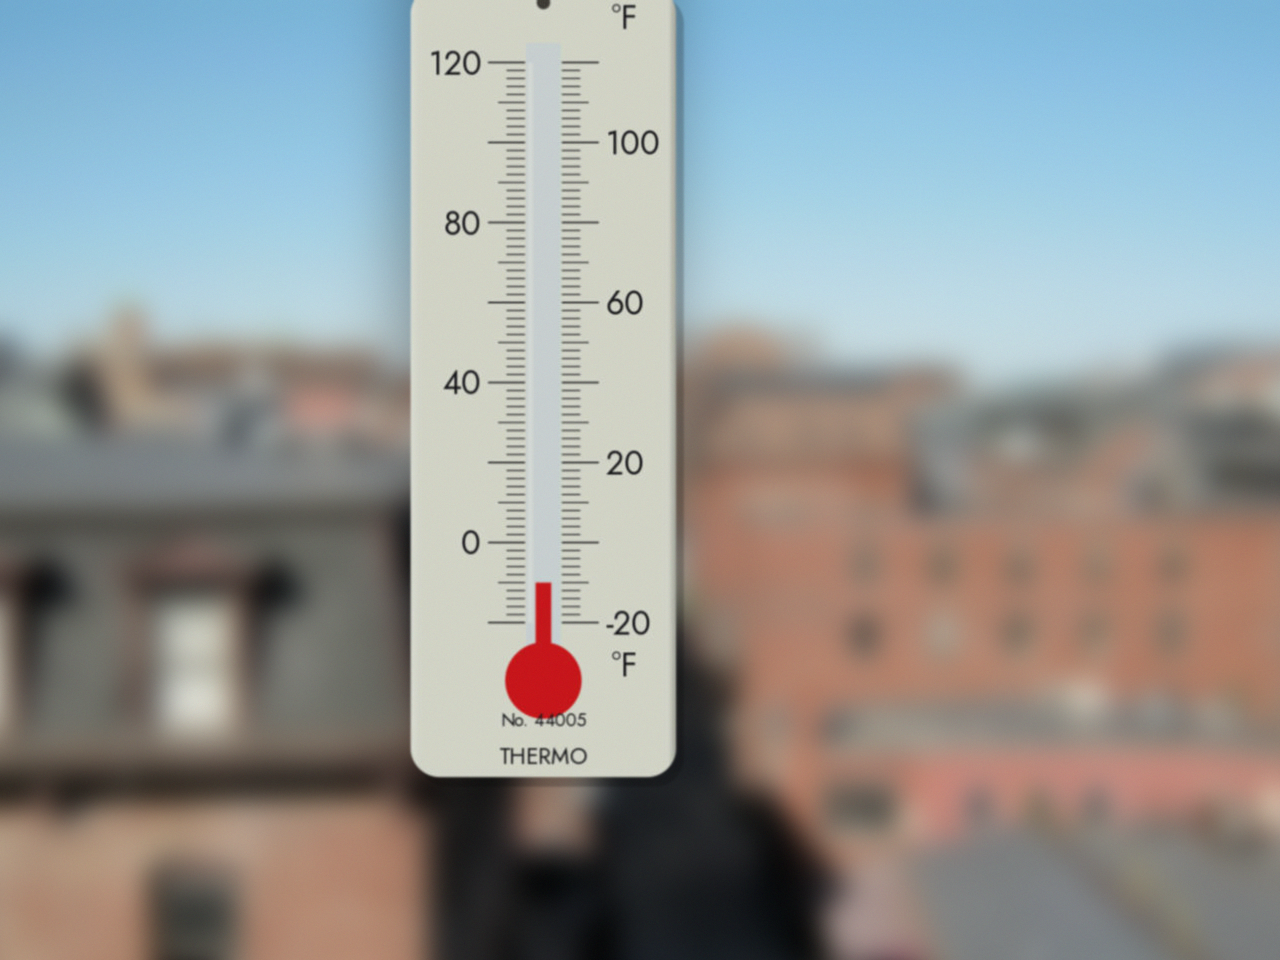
-10,°F
